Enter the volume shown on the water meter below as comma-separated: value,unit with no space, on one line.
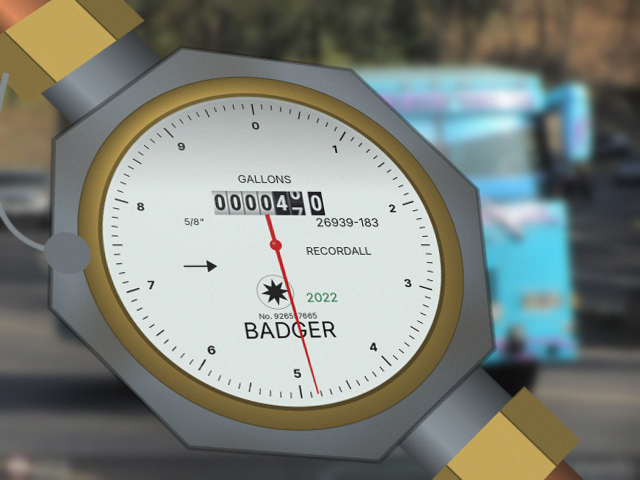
464.8,gal
